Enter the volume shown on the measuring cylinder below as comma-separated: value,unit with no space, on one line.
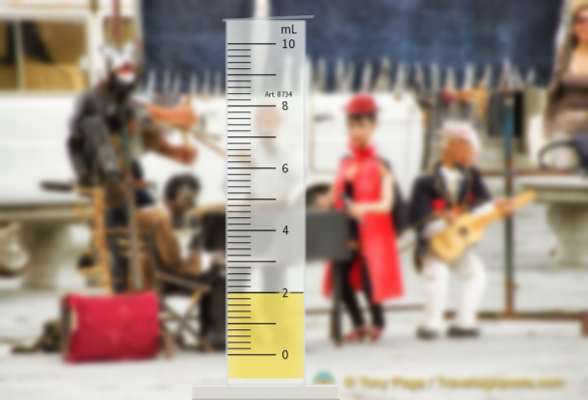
2,mL
